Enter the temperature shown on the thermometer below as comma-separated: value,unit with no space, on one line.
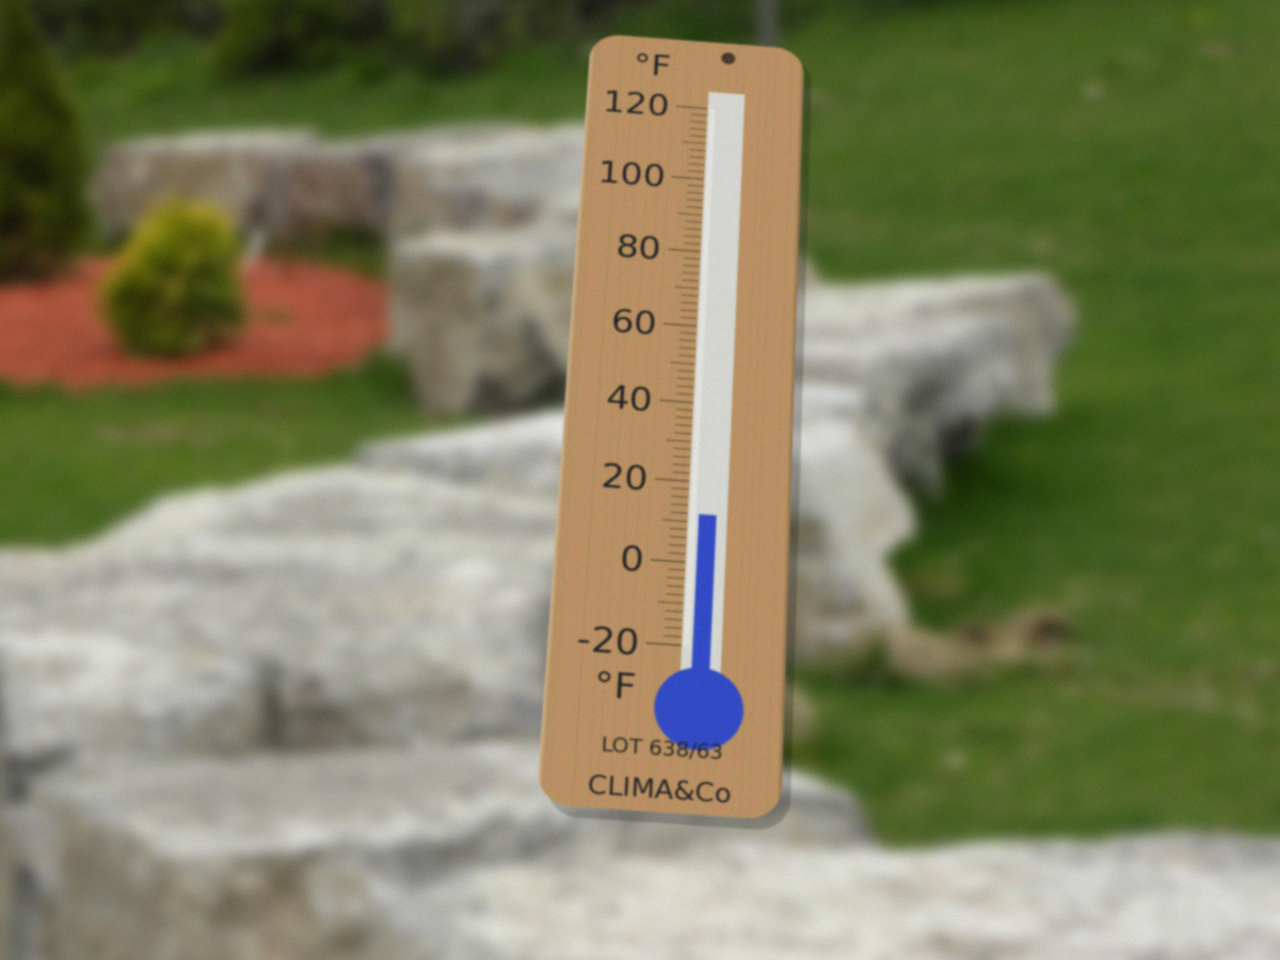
12,°F
